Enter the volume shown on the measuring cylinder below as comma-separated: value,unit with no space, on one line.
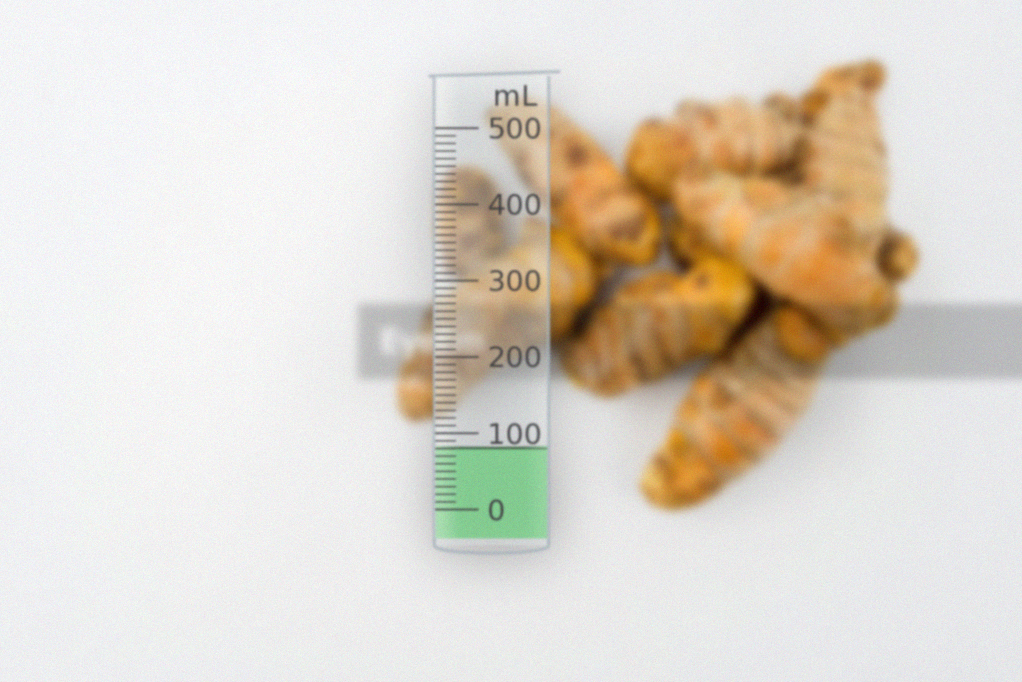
80,mL
